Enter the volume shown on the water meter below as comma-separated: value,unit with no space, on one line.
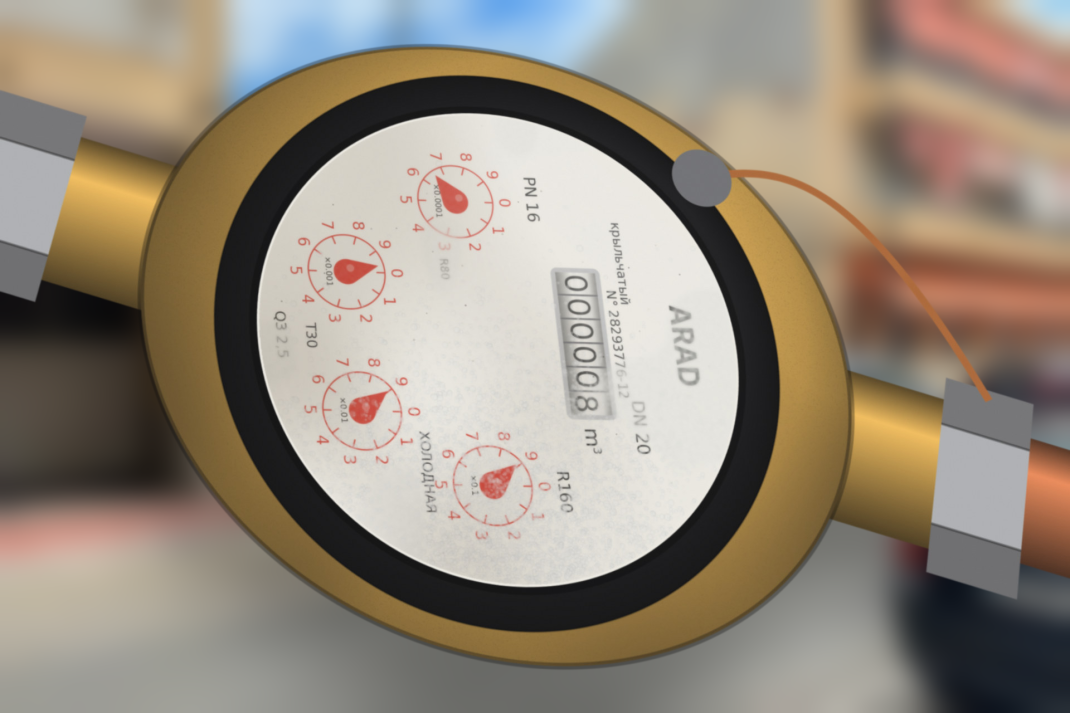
7.8896,m³
